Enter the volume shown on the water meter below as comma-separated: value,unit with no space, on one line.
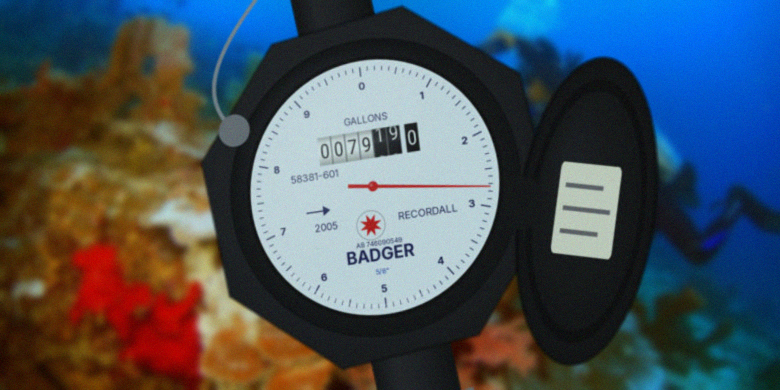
79192.7,gal
